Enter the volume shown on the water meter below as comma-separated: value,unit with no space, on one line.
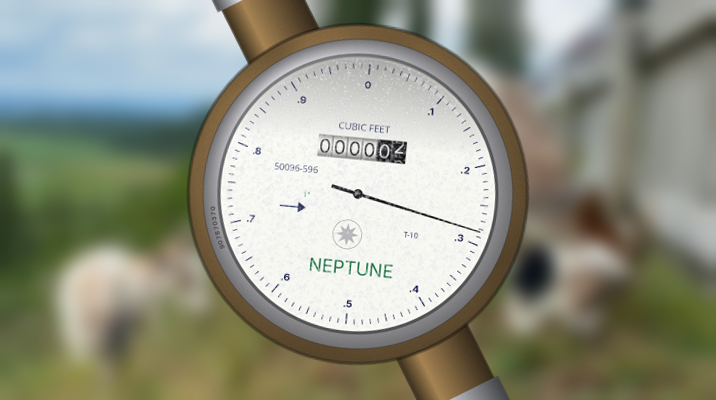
2.28,ft³
